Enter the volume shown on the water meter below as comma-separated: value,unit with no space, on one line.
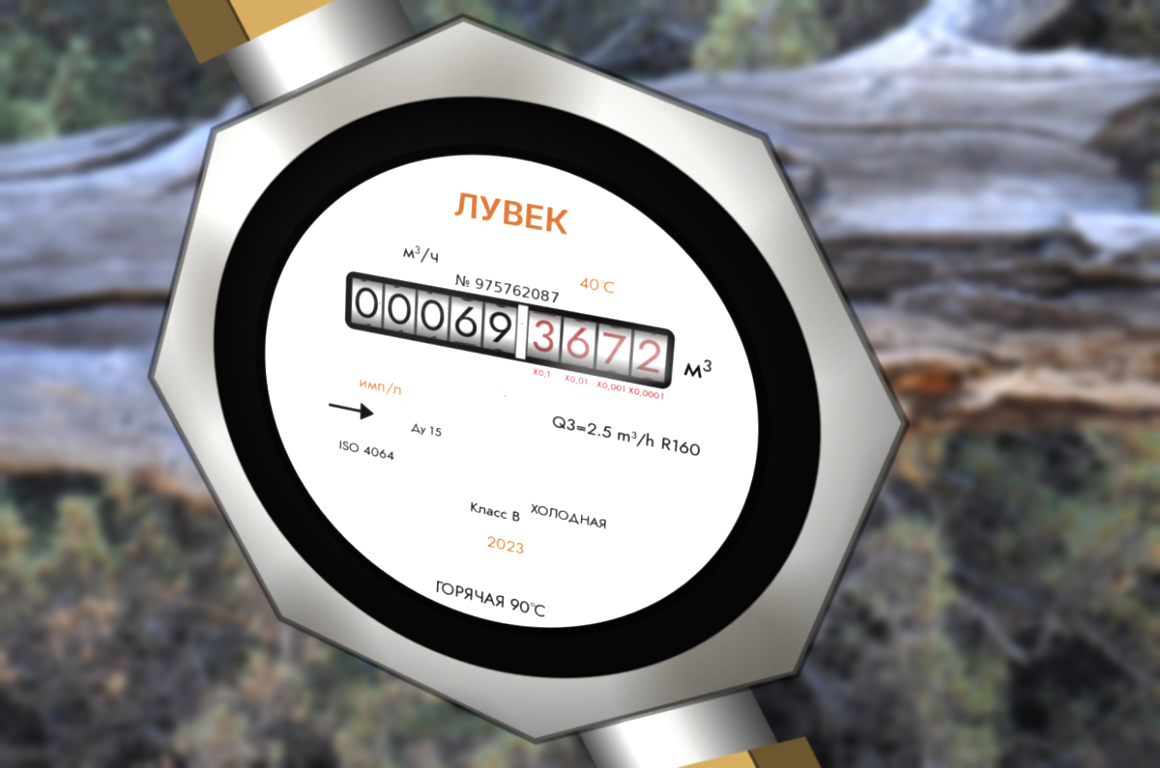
69.3672,m³
